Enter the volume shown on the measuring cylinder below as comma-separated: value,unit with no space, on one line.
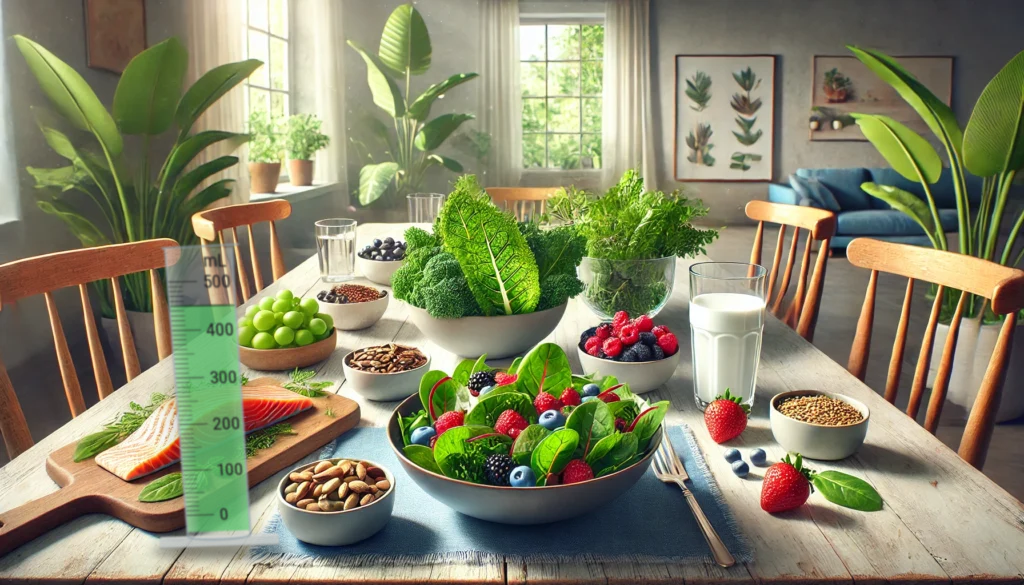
450,mL
